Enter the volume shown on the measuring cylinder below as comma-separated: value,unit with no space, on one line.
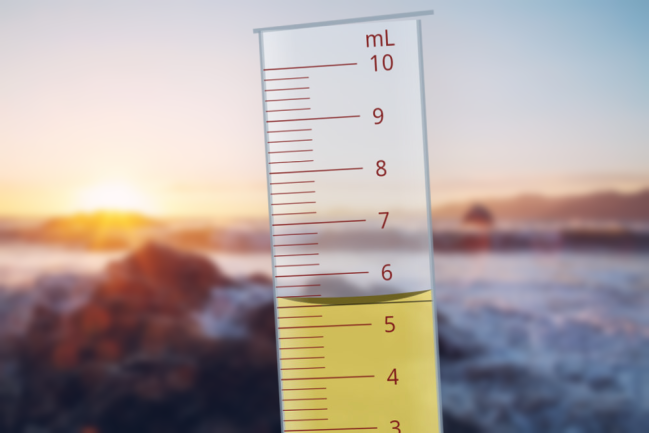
5.4,mL
